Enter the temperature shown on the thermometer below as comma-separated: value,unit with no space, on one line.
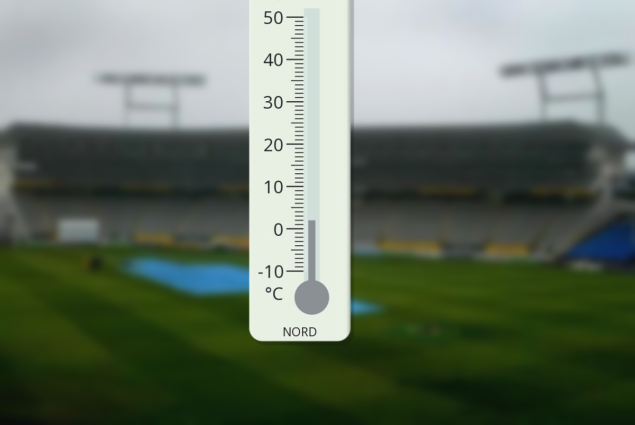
2,°C
